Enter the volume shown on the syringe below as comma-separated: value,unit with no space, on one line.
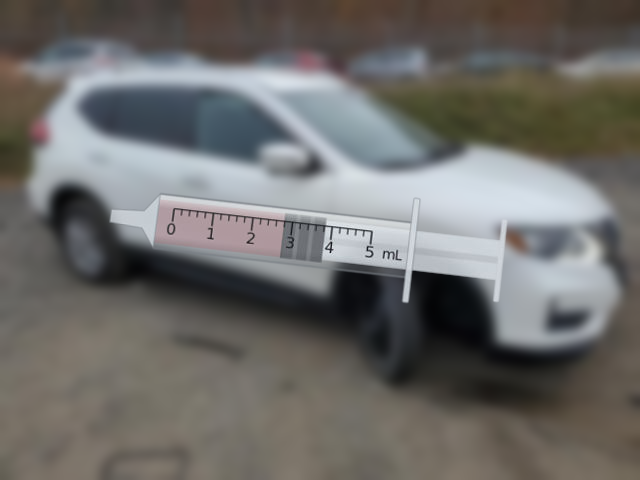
2.8,mL
